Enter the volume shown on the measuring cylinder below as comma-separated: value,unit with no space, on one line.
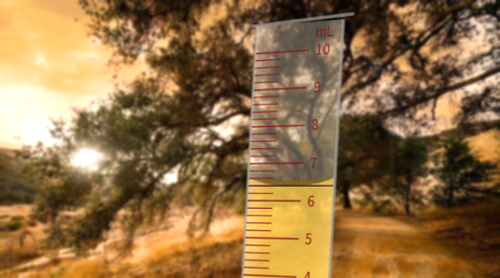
6.4,mL
